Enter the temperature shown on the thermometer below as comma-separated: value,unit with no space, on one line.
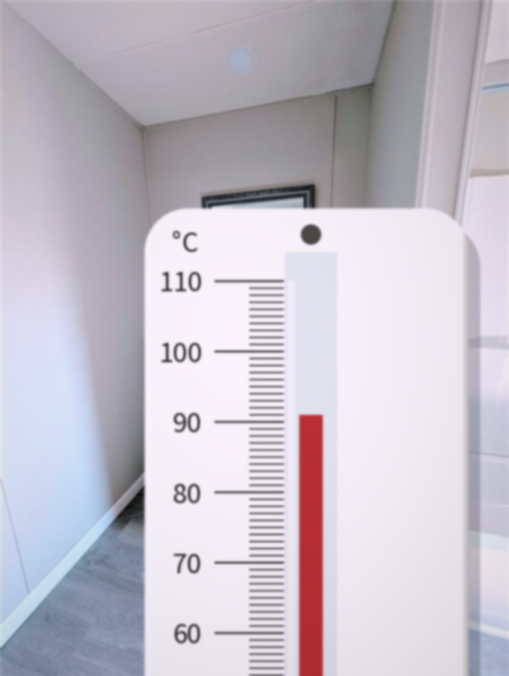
91,°C
